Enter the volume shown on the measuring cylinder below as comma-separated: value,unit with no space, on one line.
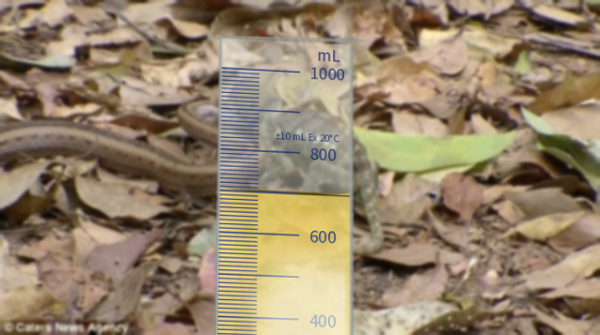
700,mL
